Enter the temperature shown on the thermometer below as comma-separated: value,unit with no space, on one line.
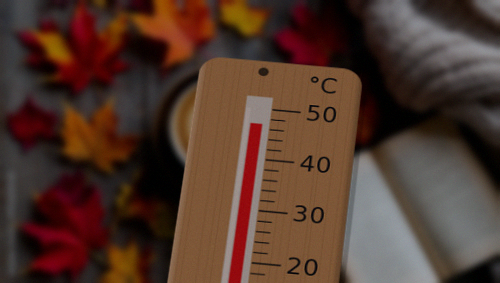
47,°C
